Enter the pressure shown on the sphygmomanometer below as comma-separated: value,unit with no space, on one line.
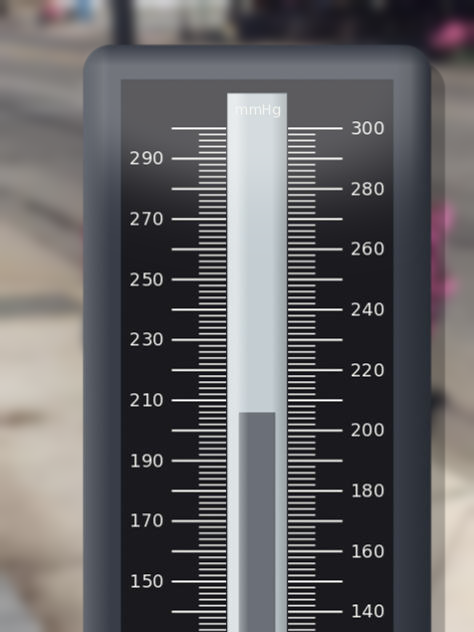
206,mmHg
